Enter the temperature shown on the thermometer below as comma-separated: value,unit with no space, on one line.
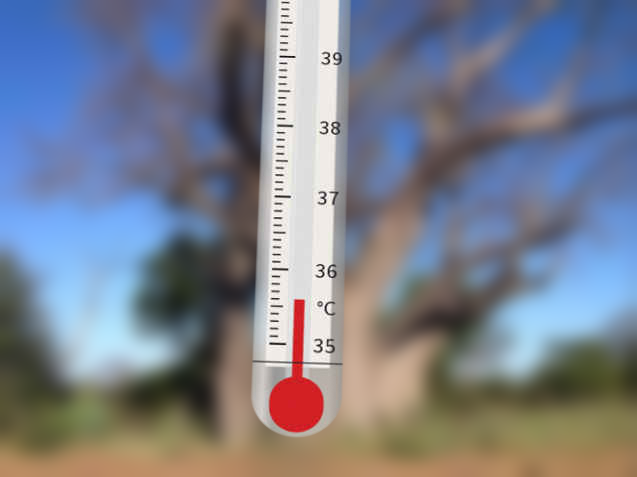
35.6,°C
